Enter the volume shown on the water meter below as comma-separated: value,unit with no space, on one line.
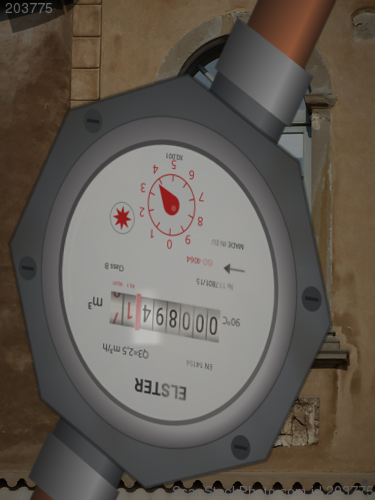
894.173,m³
